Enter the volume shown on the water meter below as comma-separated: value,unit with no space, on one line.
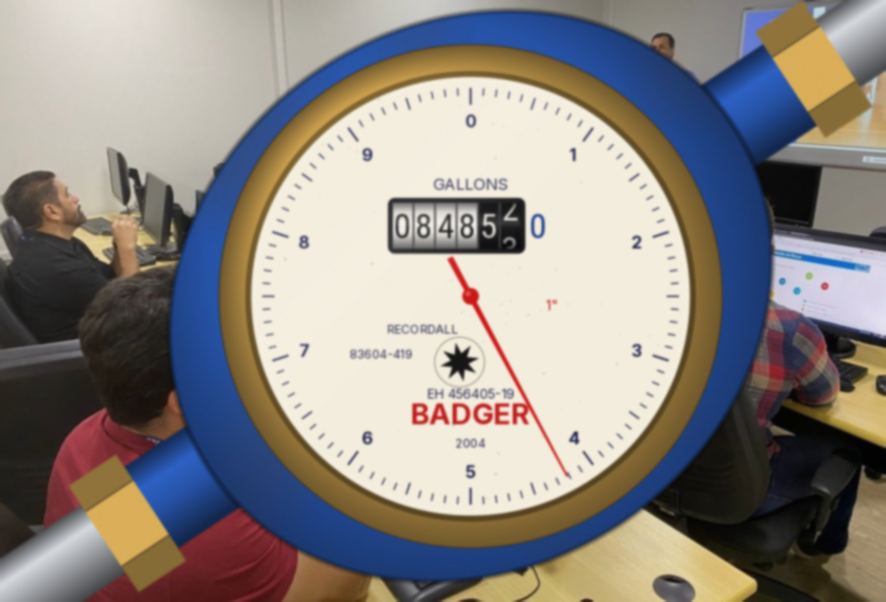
848524.2,gal
